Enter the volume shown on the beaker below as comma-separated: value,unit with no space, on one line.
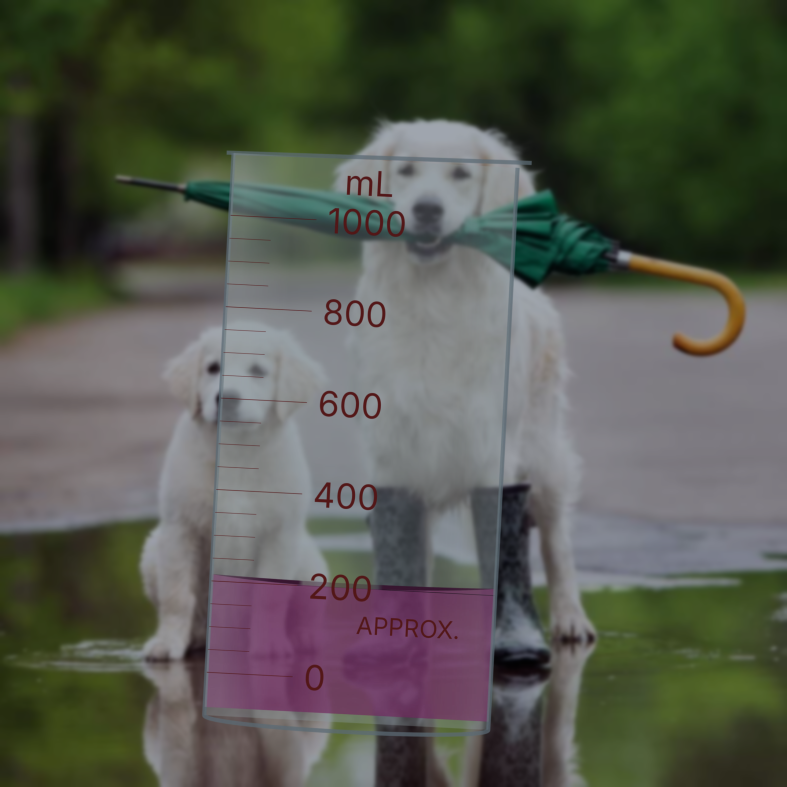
200,mL
